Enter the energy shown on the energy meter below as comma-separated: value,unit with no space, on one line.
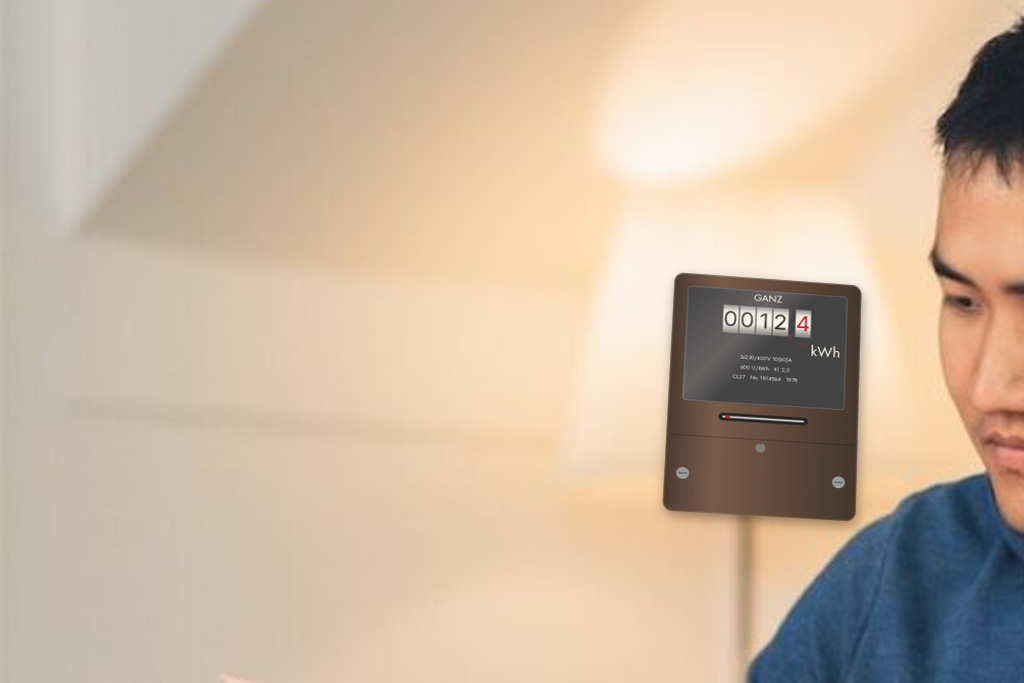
12.4,kWh
